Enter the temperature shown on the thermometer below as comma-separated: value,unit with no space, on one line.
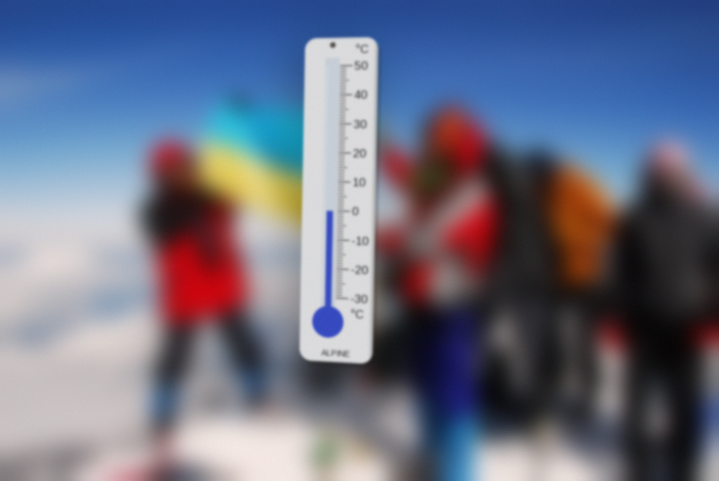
0,°C
